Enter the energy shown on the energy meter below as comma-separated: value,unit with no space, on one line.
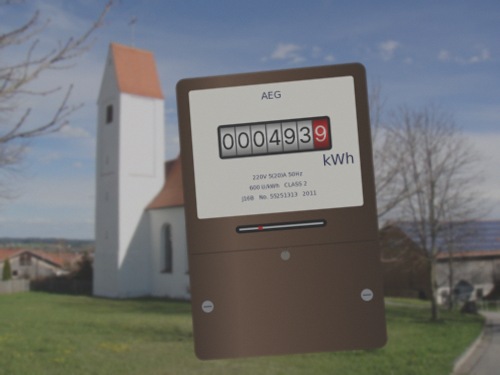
493.9,kWh
